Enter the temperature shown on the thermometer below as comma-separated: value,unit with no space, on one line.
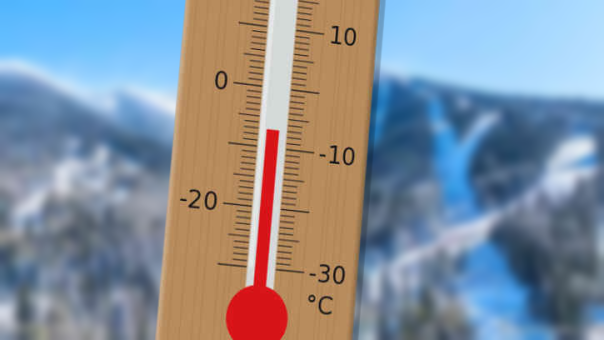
-7,°C
